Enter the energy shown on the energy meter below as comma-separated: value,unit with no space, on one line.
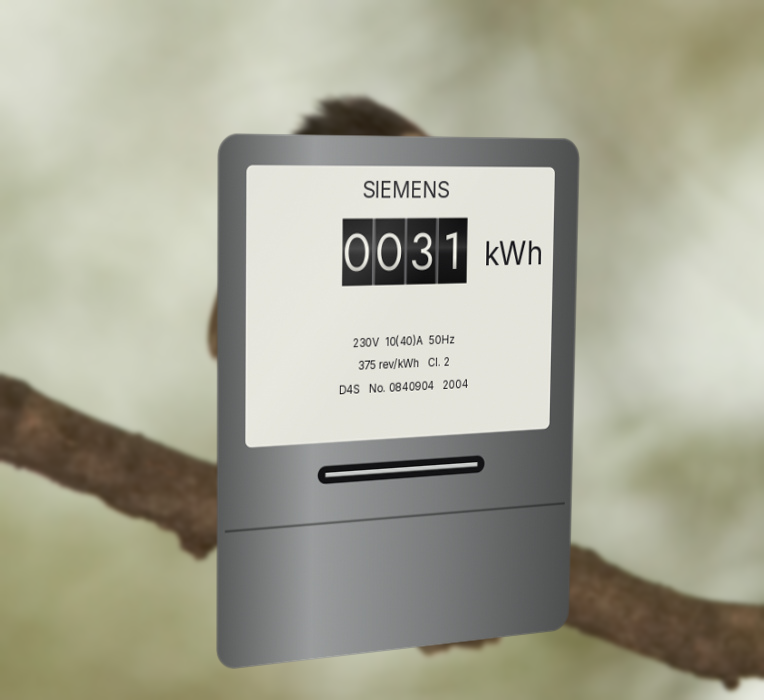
31,kWh
